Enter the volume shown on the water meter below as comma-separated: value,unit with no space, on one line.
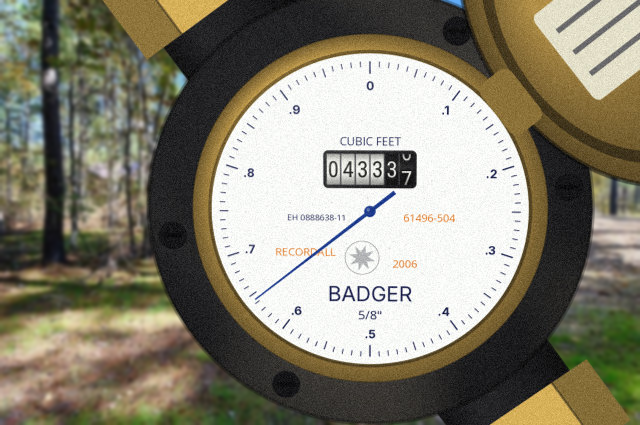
43336.64,ft³
